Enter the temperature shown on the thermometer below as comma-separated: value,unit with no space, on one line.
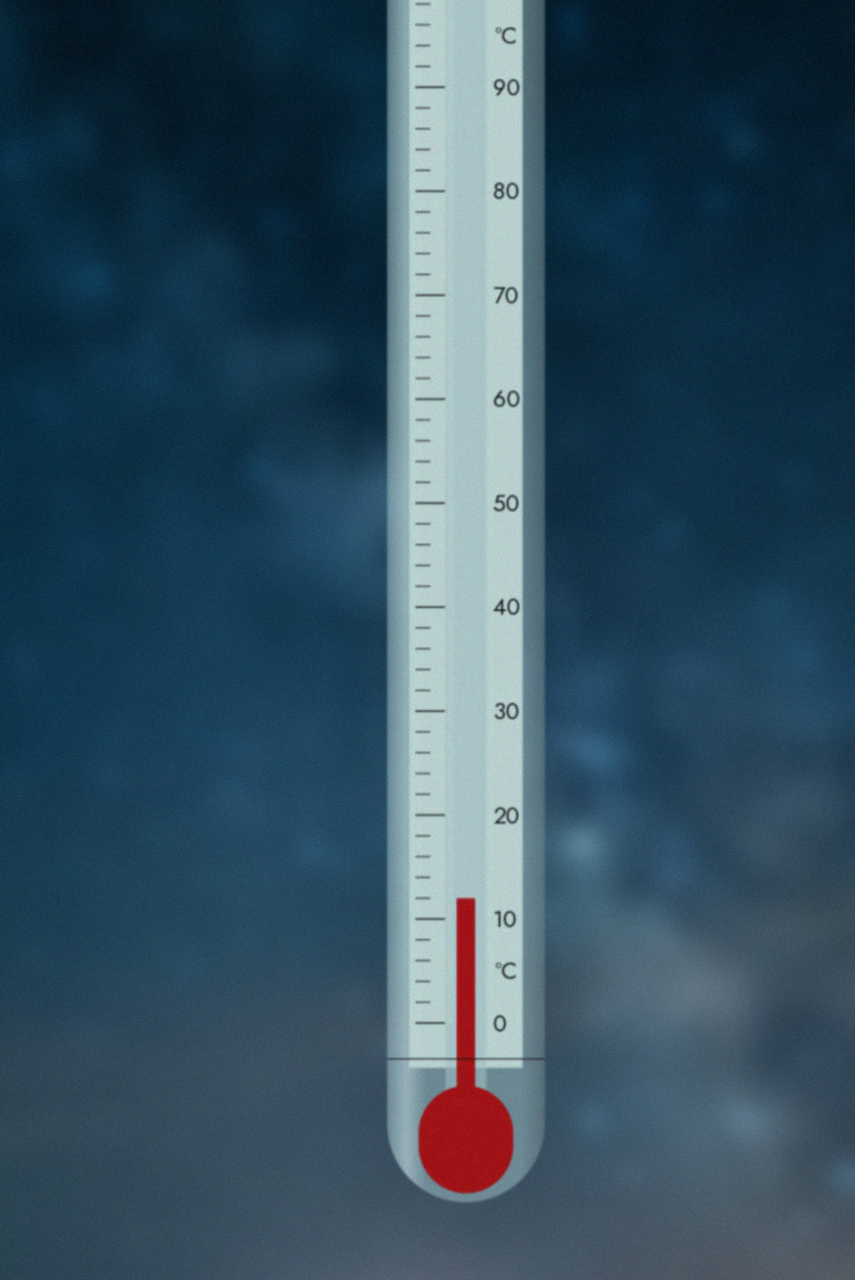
12,°C
